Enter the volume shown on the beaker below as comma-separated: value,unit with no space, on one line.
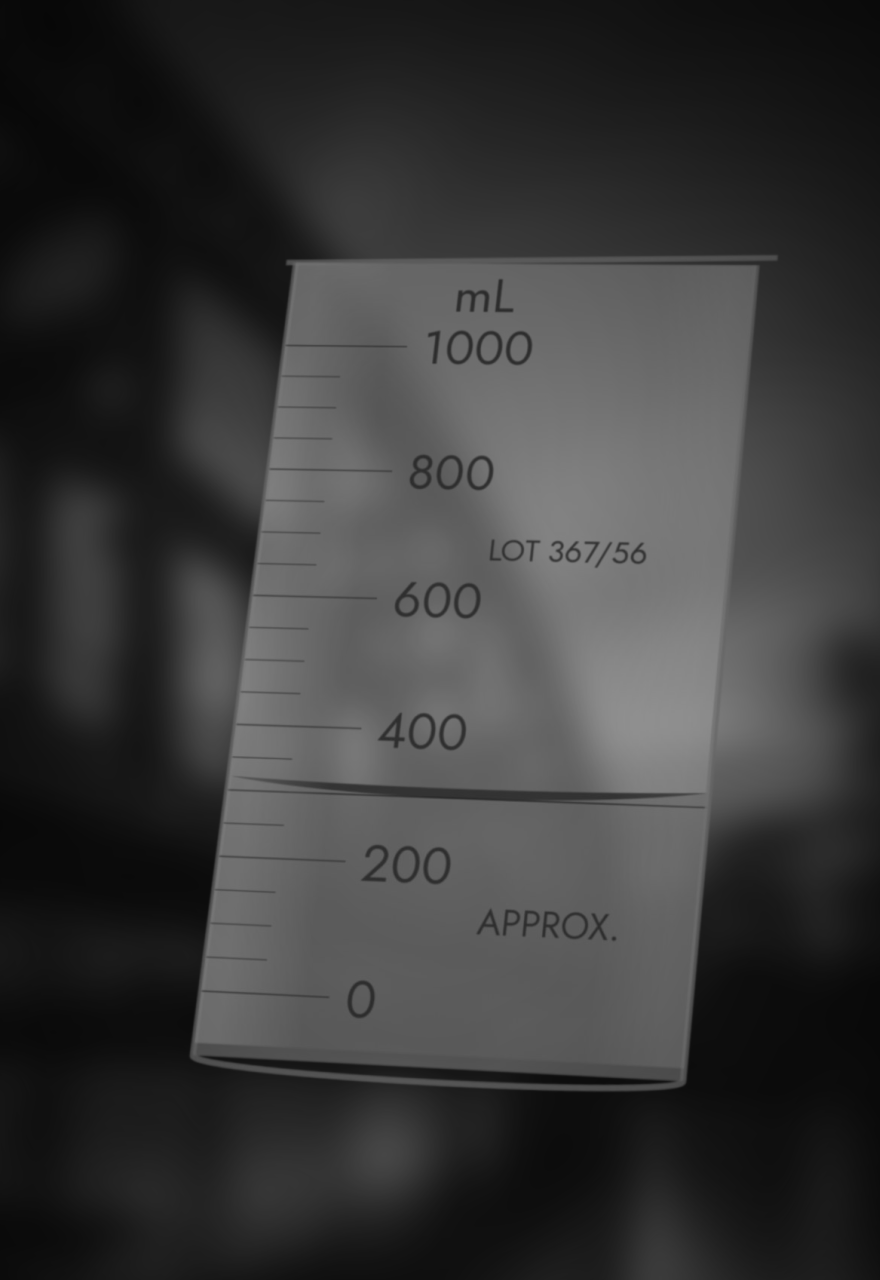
300,mL
